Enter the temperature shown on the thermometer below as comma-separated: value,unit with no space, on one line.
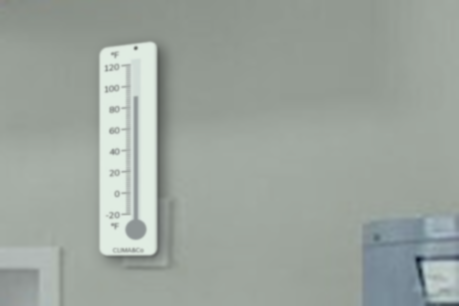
90,°F
